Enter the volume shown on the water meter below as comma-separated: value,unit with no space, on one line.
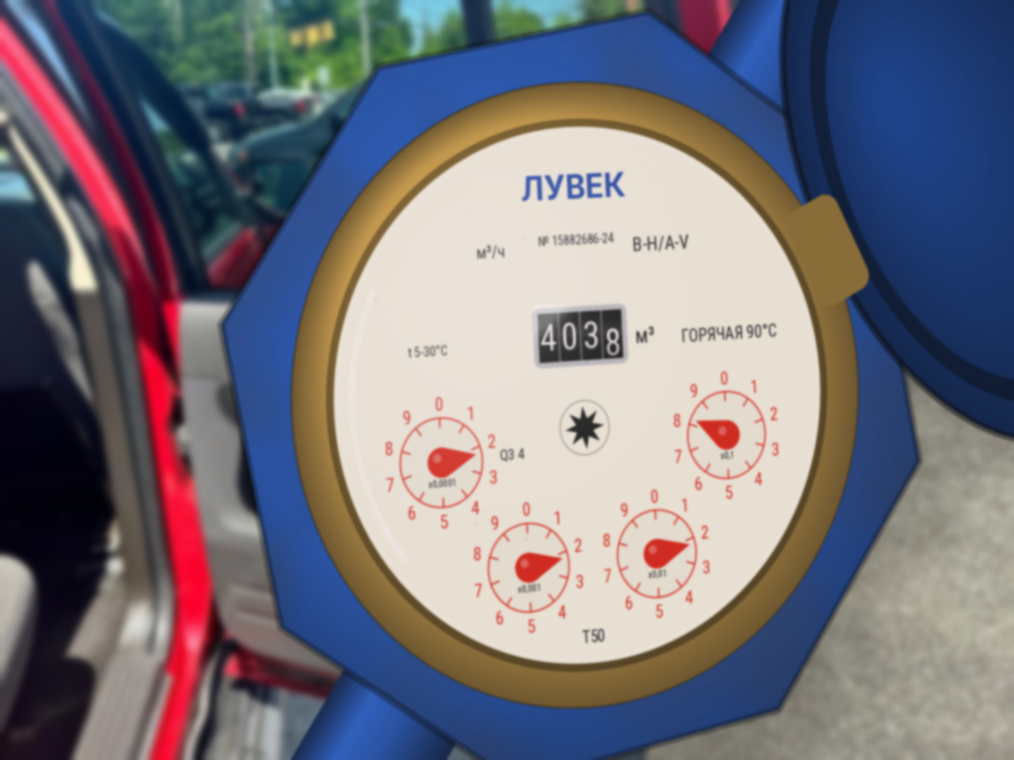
4037.8222,m³
